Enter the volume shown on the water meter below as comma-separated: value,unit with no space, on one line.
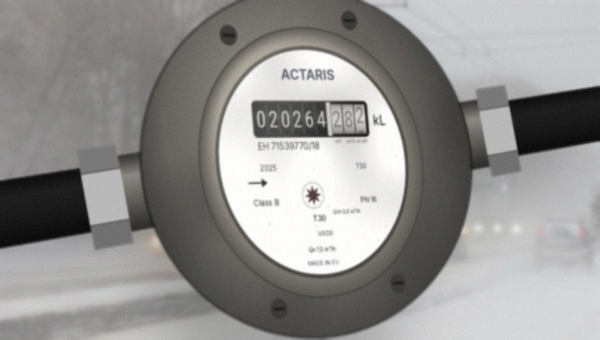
20264.282,kL
